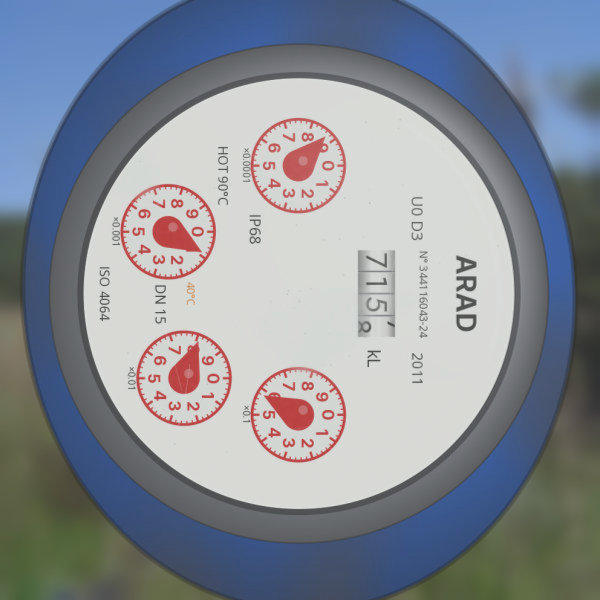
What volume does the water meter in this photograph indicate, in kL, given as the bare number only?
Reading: 7157.5808
